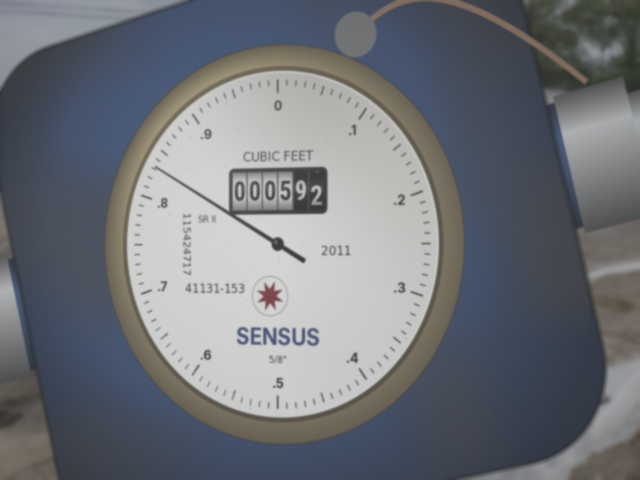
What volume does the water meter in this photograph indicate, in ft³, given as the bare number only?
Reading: 591.83
